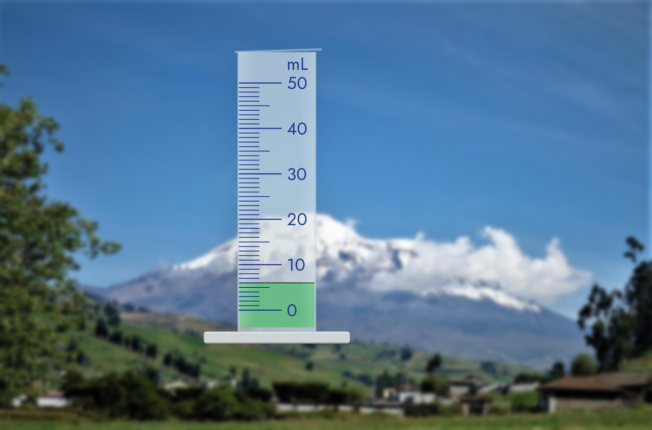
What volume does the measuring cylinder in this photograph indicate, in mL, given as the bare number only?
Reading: 6
